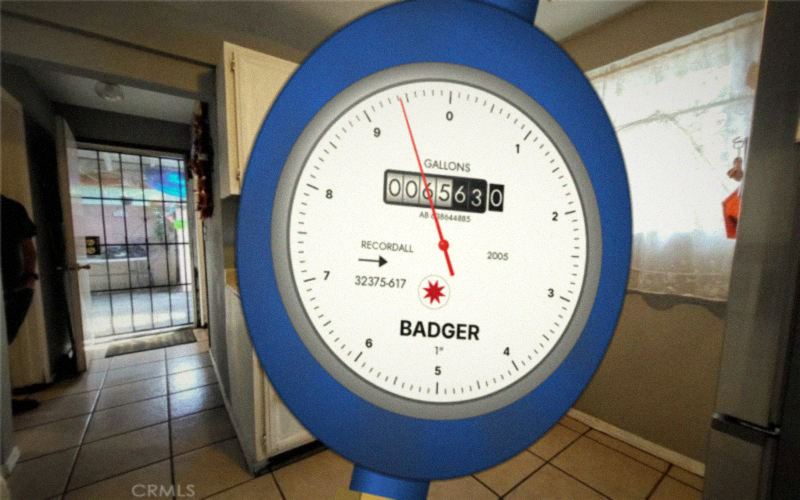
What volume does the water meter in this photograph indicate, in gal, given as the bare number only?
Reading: 65629.4
